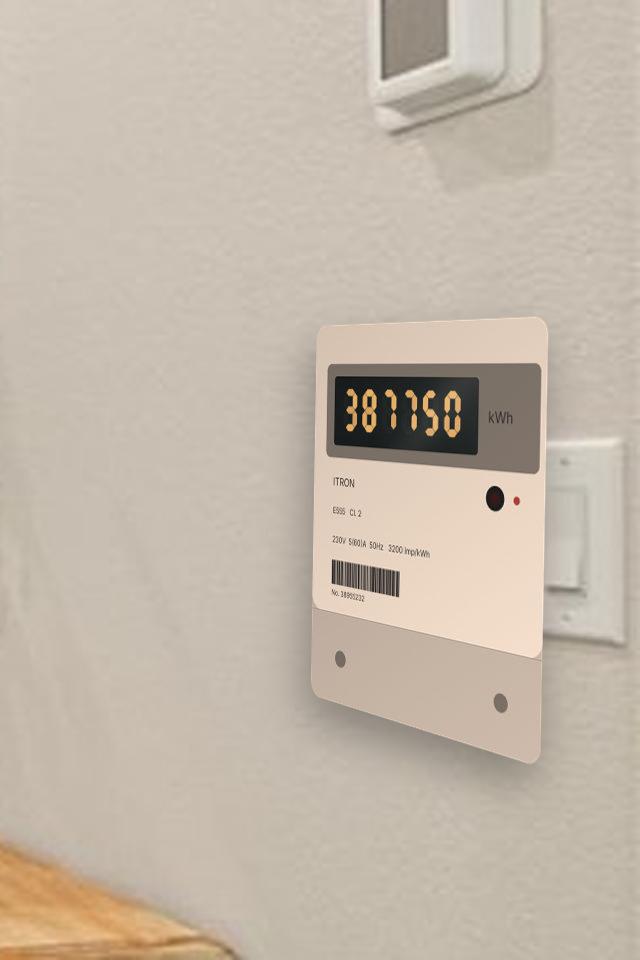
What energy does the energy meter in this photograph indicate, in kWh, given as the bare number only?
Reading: 387750
